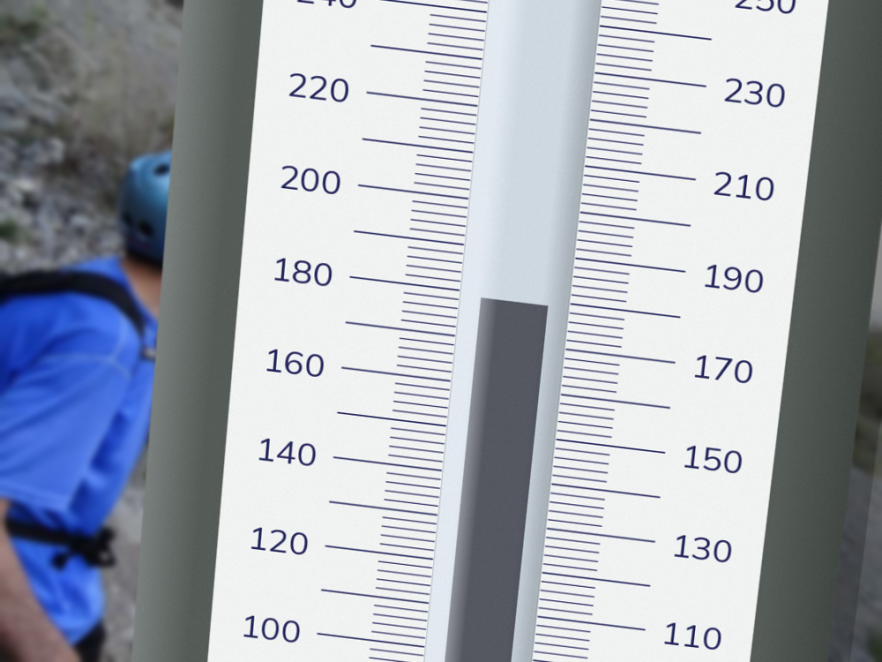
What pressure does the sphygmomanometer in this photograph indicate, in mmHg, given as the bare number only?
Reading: 179
